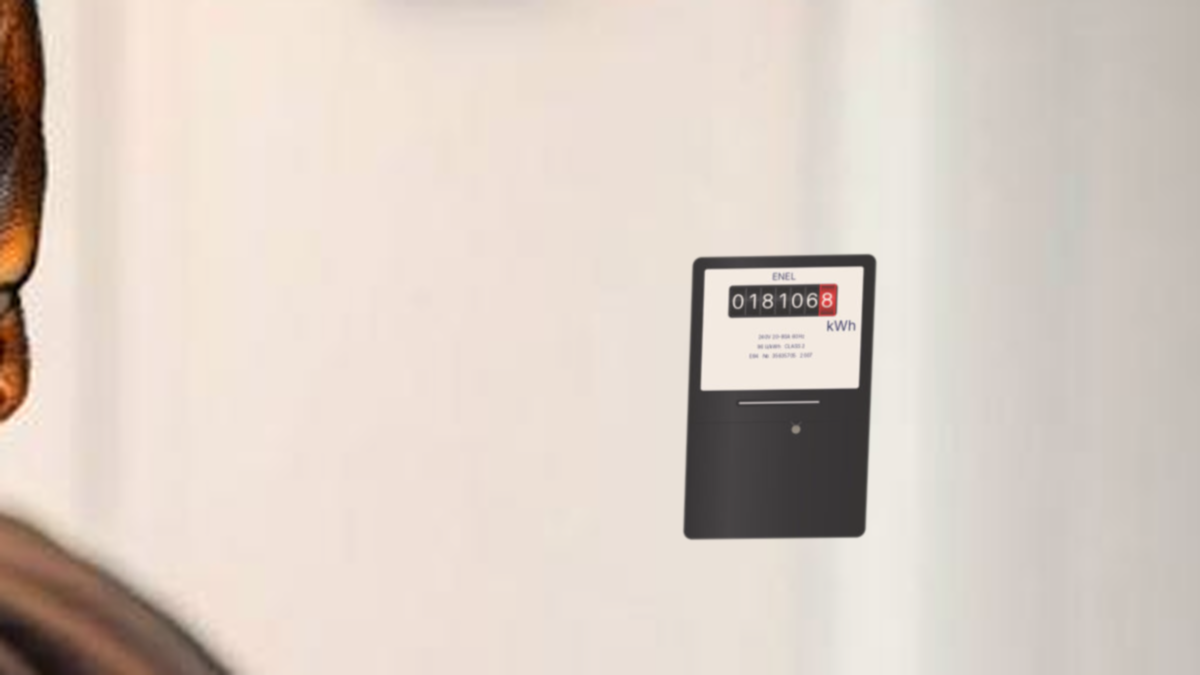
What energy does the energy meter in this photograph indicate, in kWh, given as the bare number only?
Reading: 18106.8
